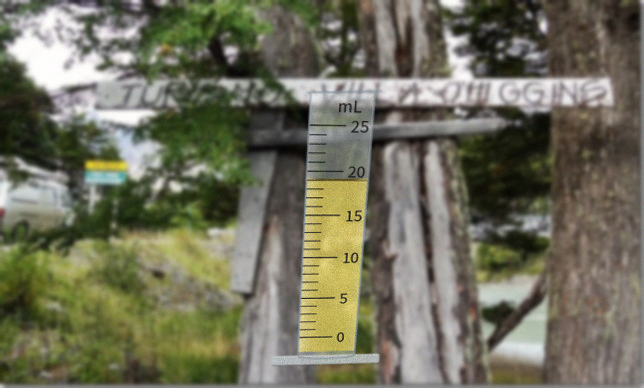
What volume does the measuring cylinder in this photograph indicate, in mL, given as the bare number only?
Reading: 19
